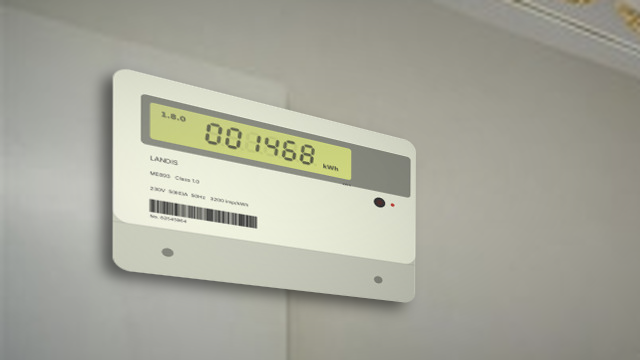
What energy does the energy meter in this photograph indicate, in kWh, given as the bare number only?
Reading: 1468
